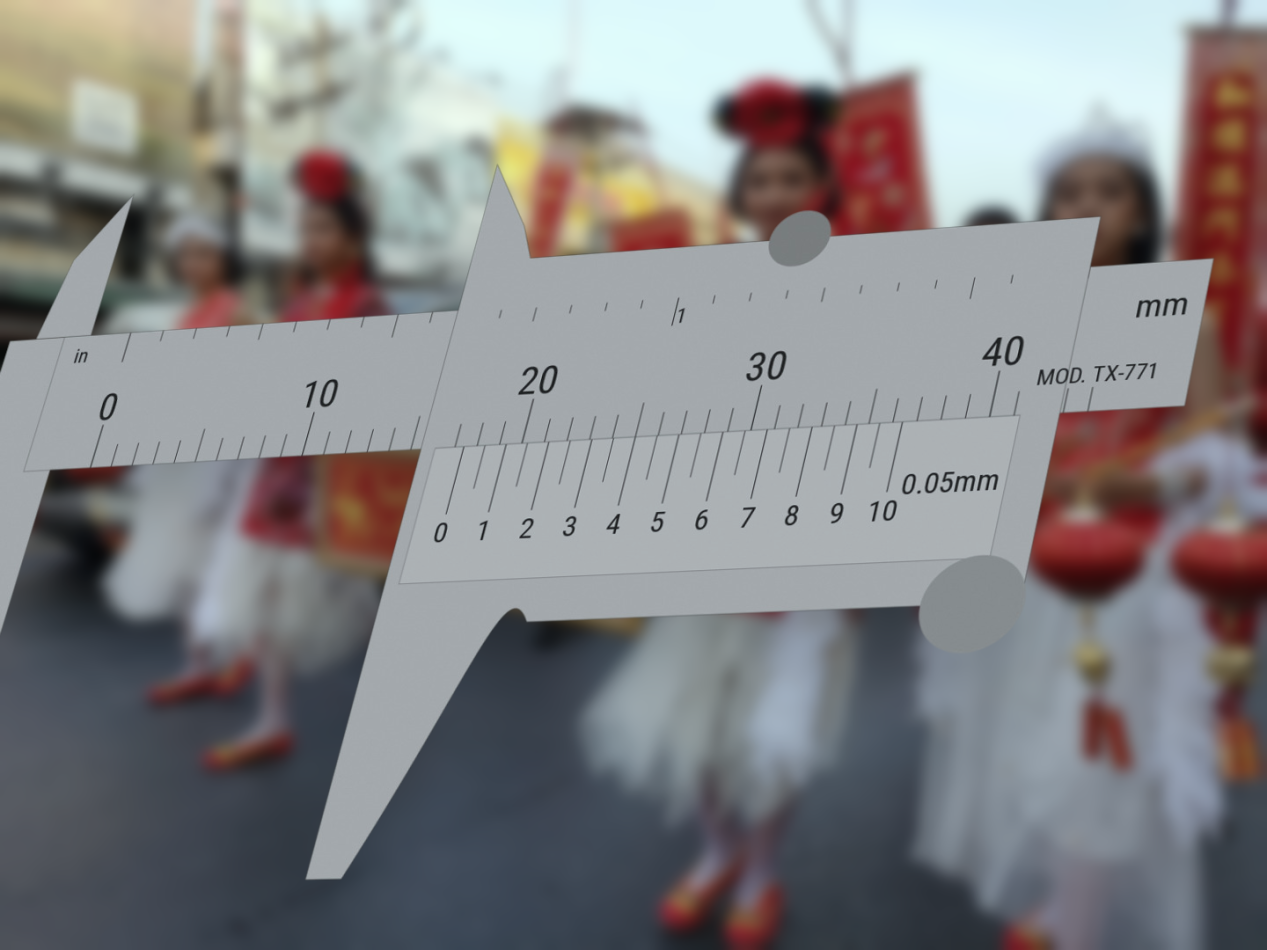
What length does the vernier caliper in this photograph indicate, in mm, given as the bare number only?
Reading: 17.40
